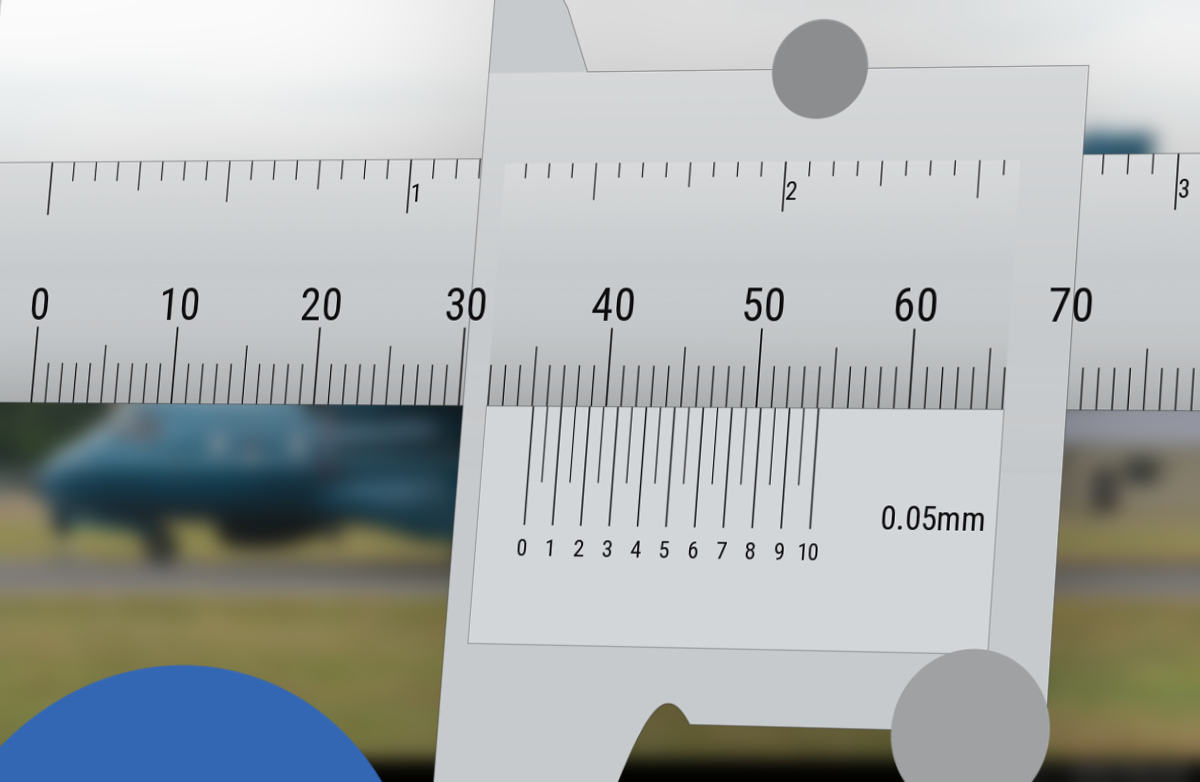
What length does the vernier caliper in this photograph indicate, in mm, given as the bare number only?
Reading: 35.1
